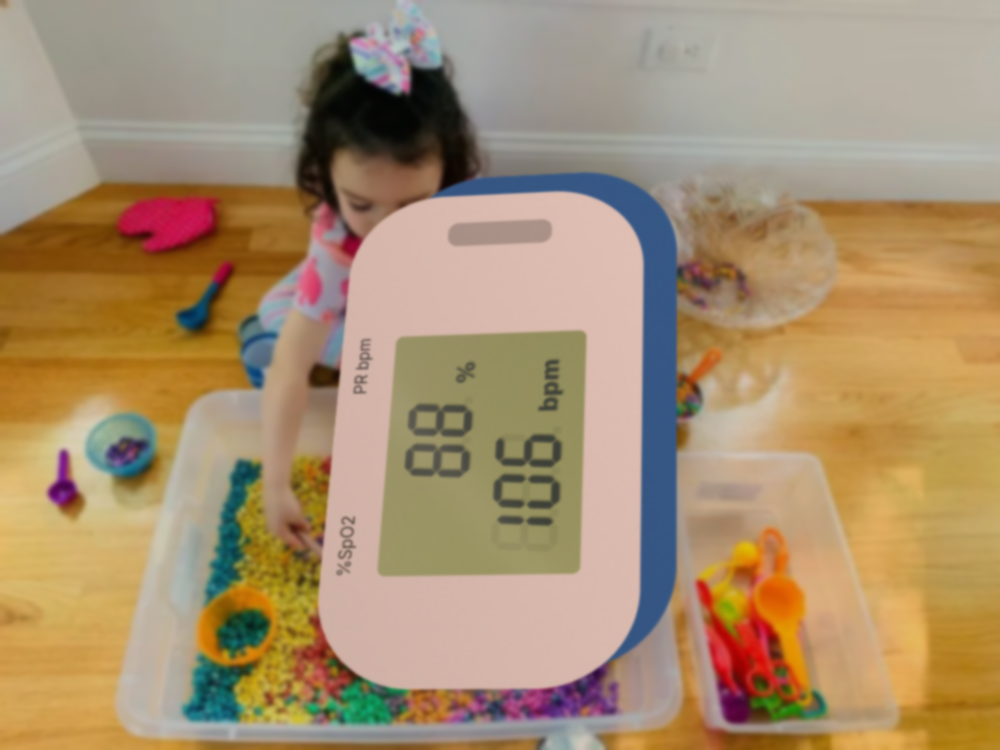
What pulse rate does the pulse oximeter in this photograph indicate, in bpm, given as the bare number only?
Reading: 106
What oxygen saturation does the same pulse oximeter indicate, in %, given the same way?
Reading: 88
